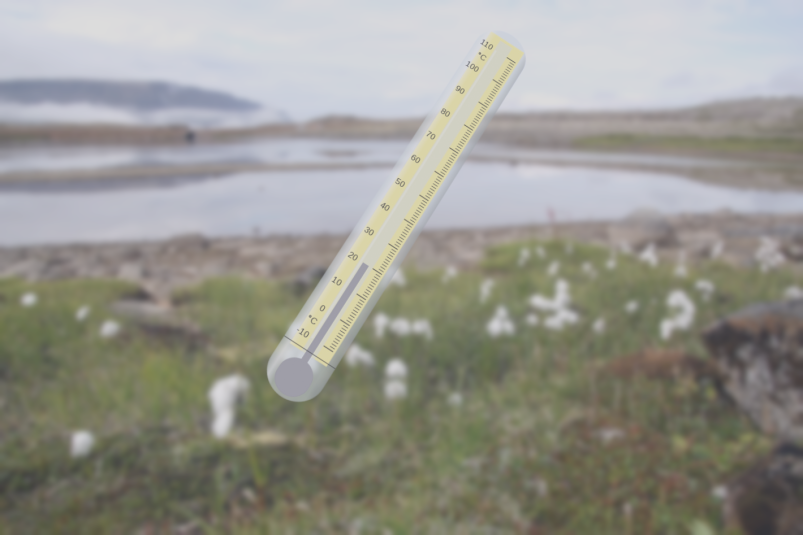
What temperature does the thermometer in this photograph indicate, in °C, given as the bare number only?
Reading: 20
